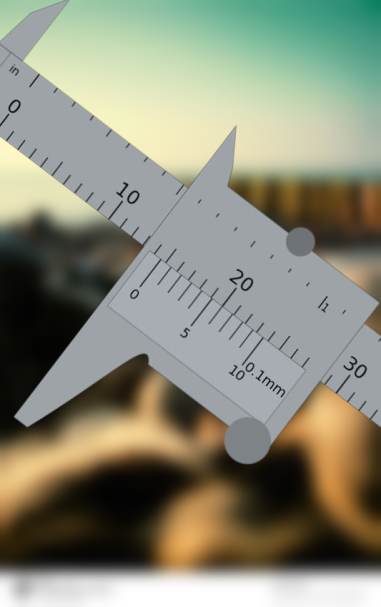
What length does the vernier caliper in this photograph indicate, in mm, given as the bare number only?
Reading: 14.6
